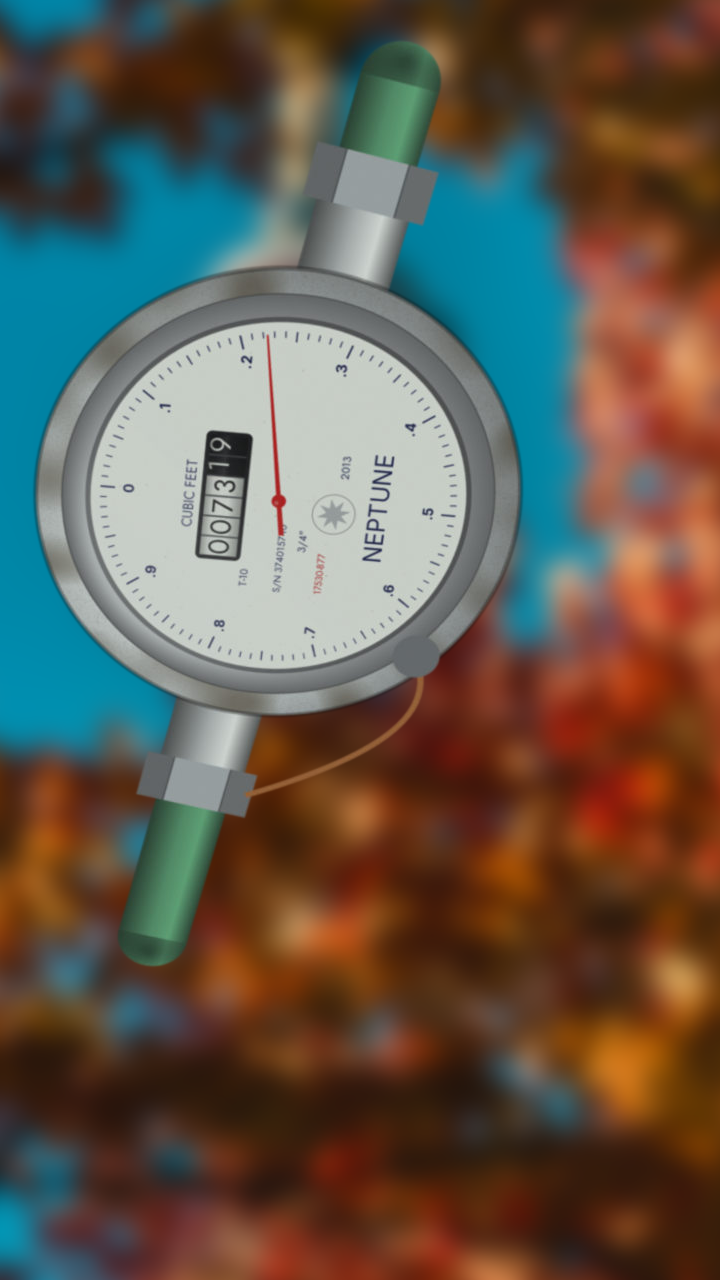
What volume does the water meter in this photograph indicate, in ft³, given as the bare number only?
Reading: 7319.22
